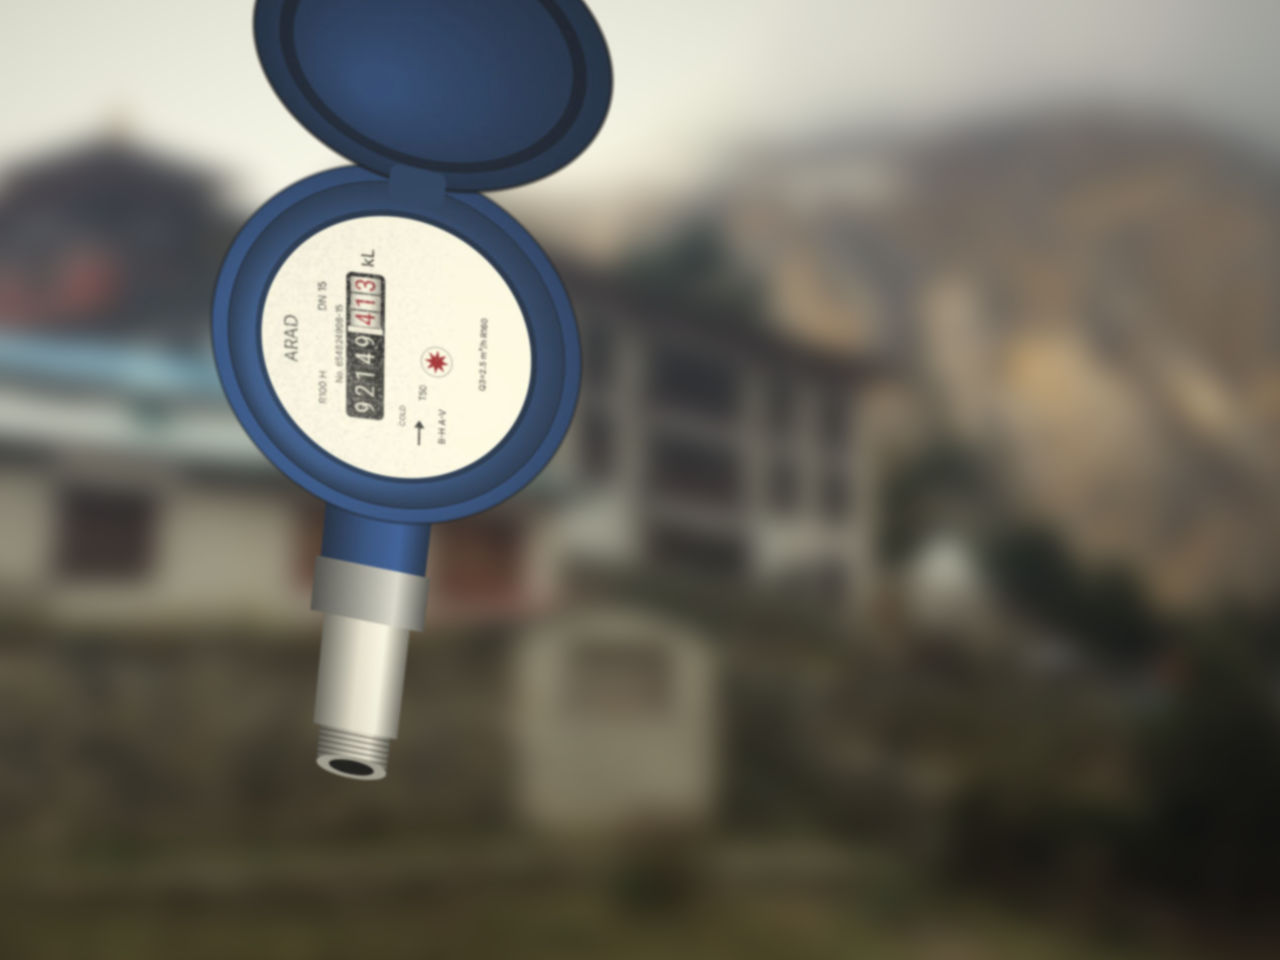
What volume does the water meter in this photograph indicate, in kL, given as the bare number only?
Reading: 92149.413
